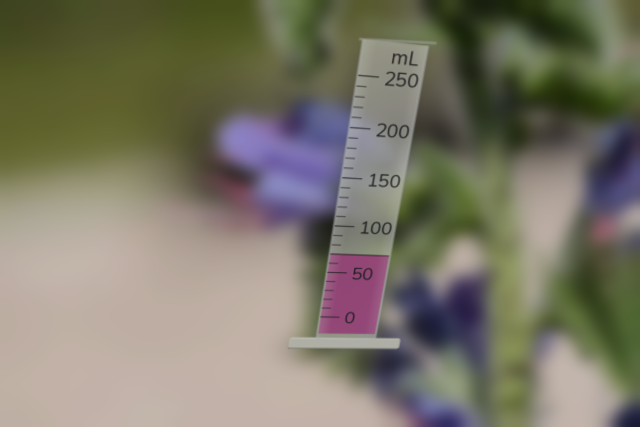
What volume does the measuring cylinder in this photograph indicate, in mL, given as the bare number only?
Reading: 70
